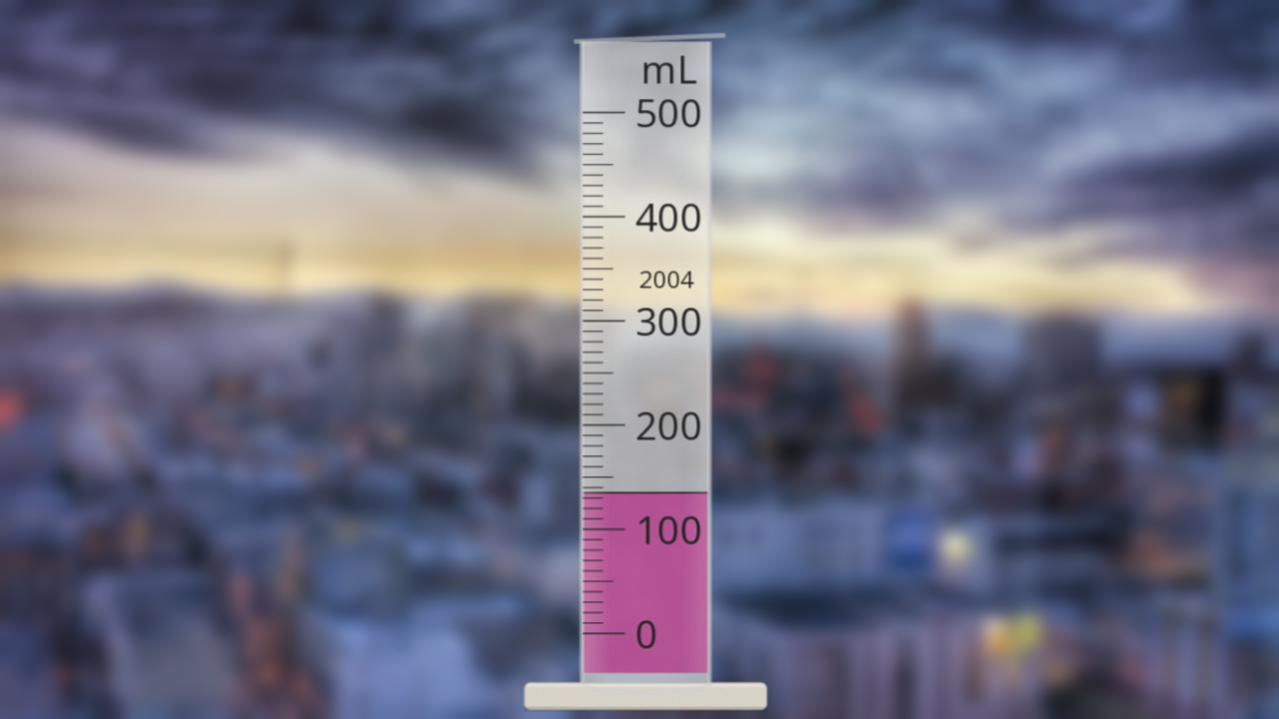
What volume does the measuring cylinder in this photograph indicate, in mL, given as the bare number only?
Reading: 135
